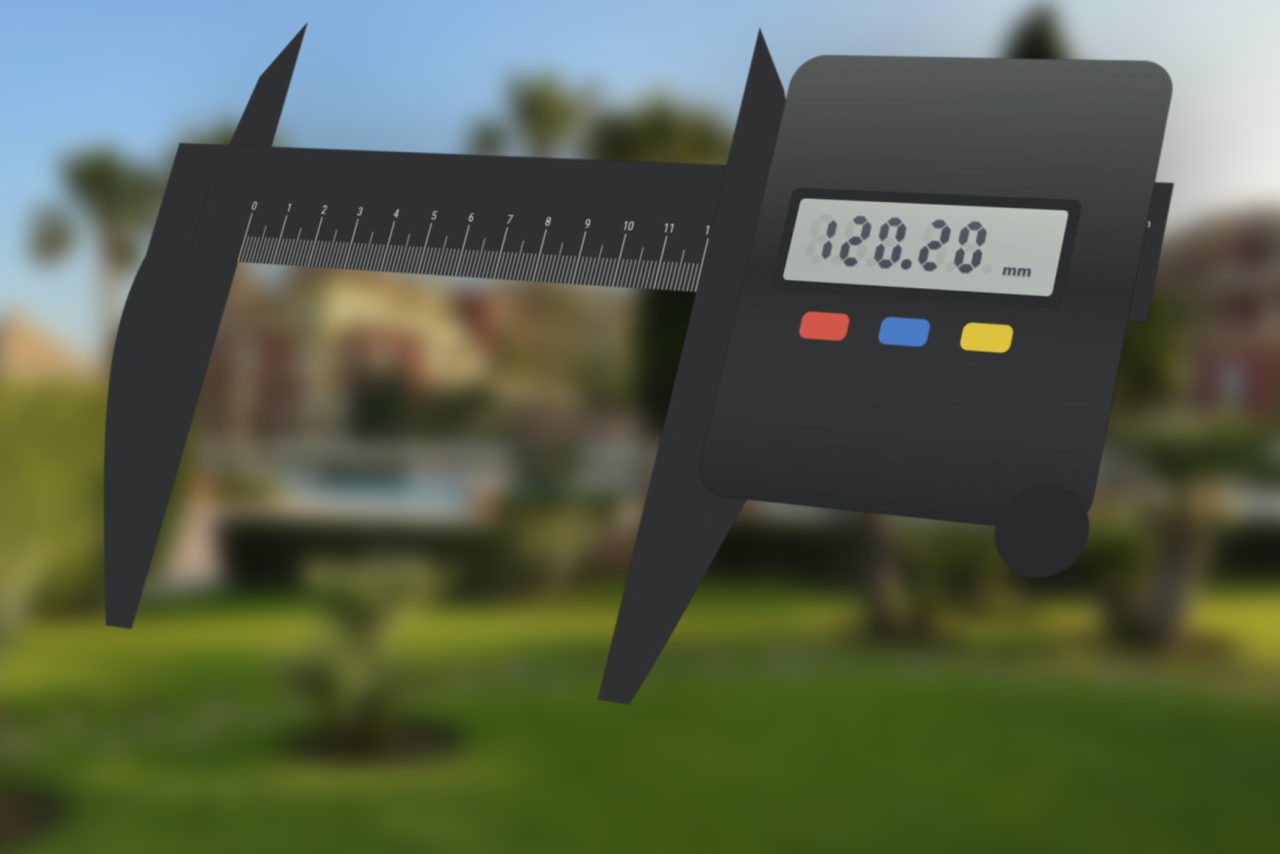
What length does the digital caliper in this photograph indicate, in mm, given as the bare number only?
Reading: 120.20
